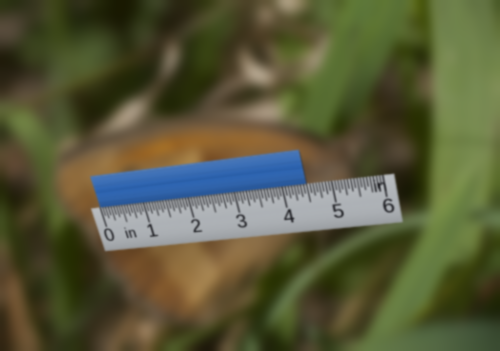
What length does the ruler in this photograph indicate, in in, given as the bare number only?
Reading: 4.5
